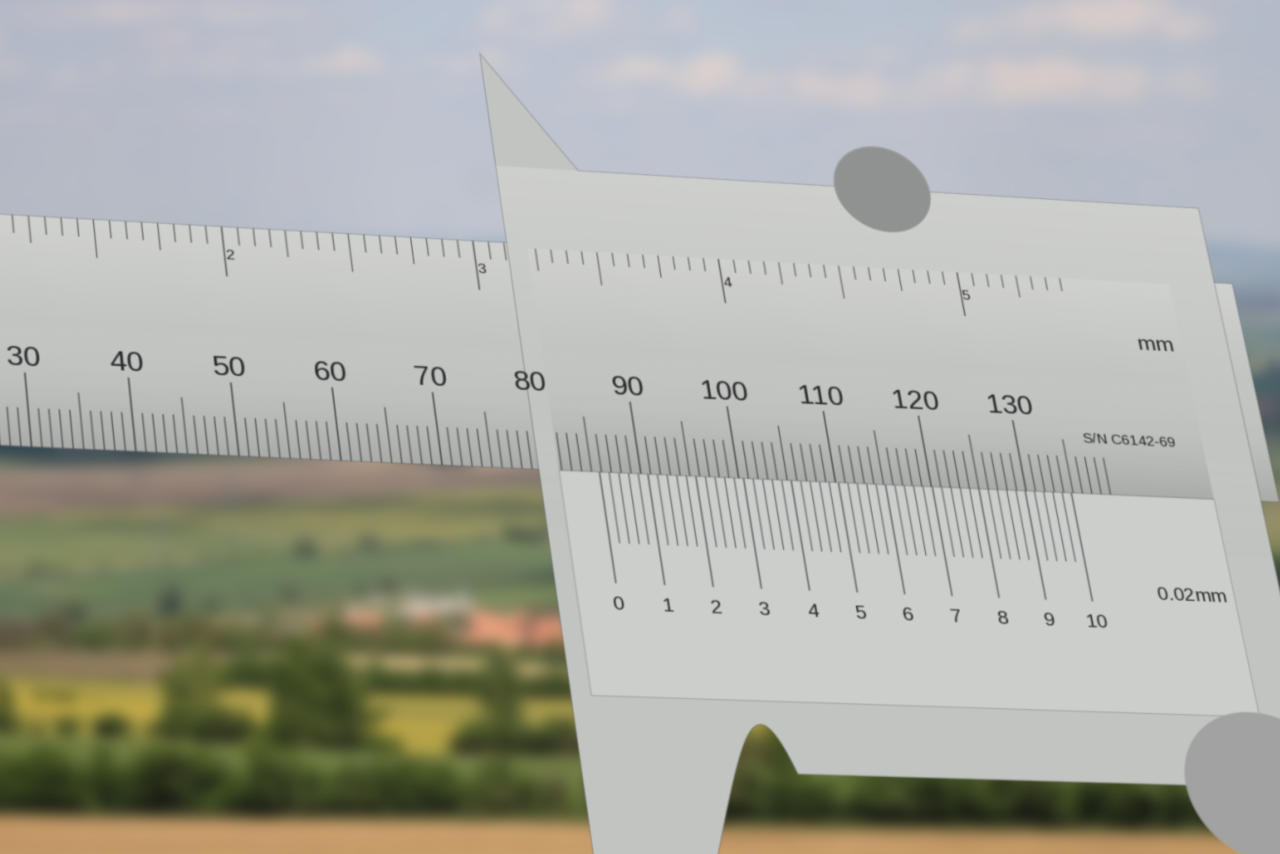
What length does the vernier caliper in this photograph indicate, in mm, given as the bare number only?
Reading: 85.8
